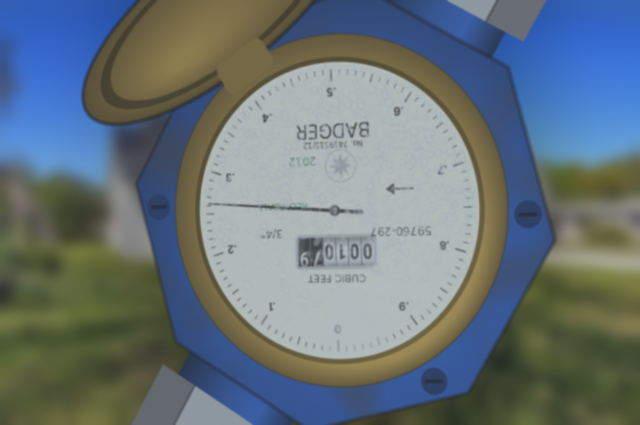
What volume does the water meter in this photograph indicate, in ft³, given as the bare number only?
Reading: 1079.26
